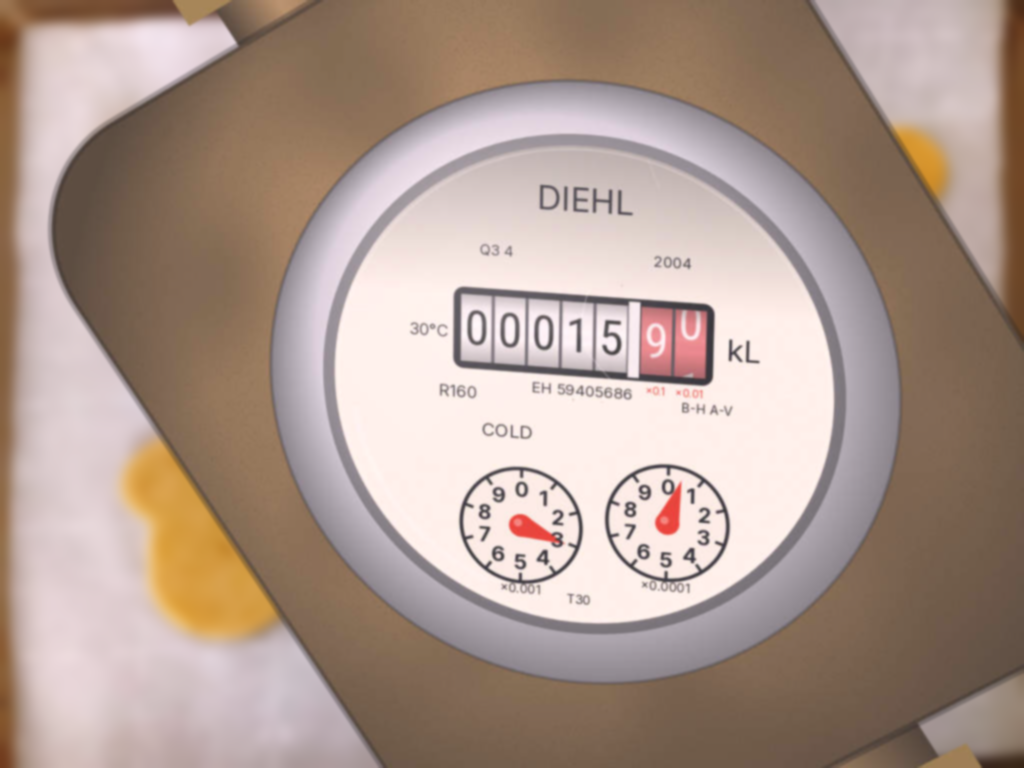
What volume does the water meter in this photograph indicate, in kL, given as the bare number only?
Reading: 15.9030
